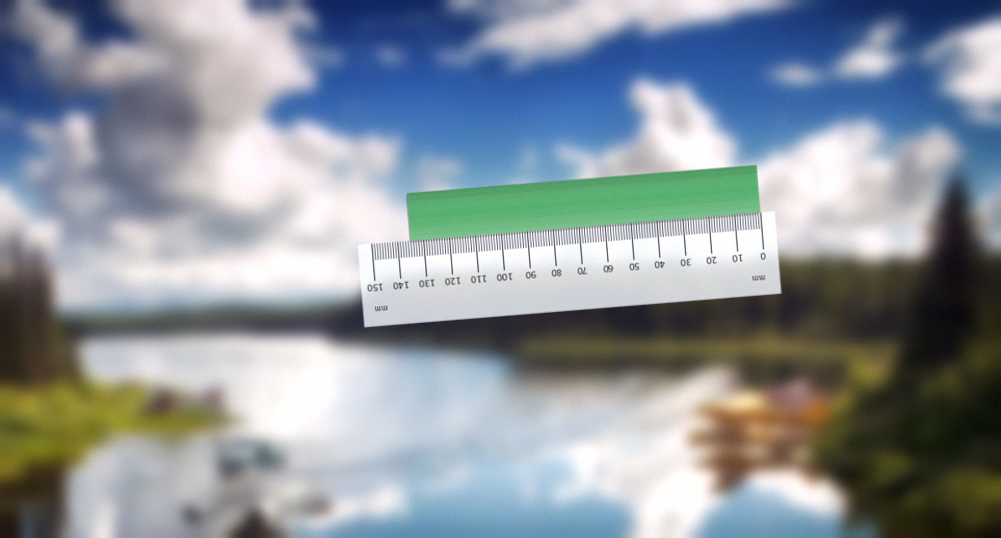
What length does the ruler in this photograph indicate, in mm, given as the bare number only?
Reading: 135
